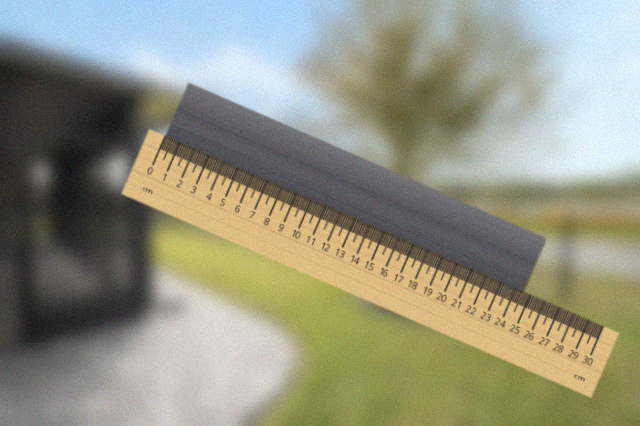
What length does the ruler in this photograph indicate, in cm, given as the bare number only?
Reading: 24.5
